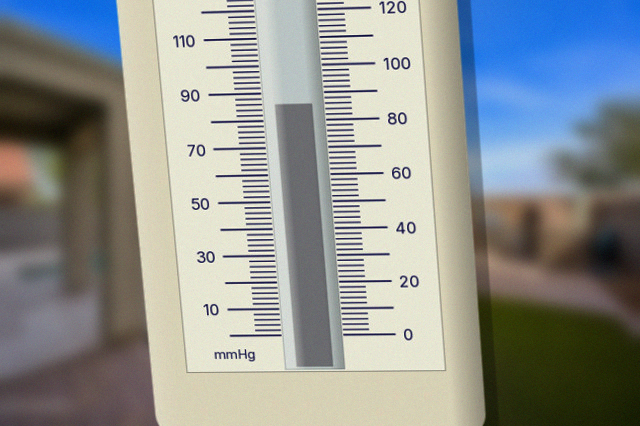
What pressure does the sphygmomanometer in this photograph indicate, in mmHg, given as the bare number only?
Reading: 86
